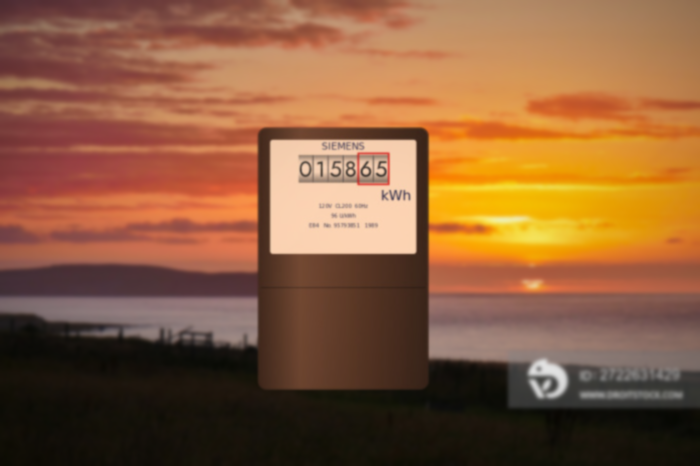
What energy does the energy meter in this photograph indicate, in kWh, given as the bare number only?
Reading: 158.65
